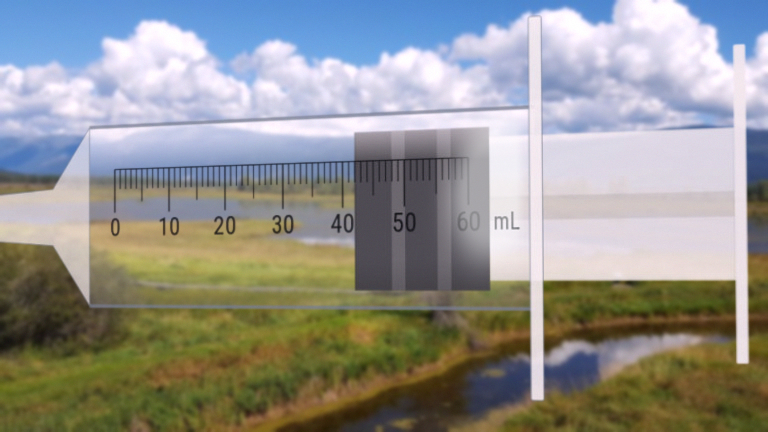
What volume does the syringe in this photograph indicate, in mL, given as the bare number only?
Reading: 42
